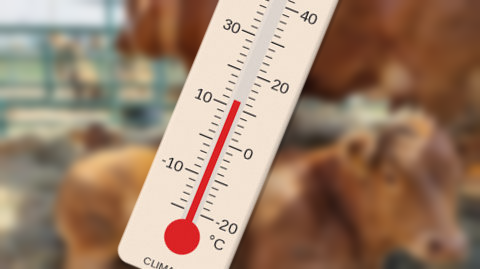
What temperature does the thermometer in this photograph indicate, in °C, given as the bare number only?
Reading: 12
